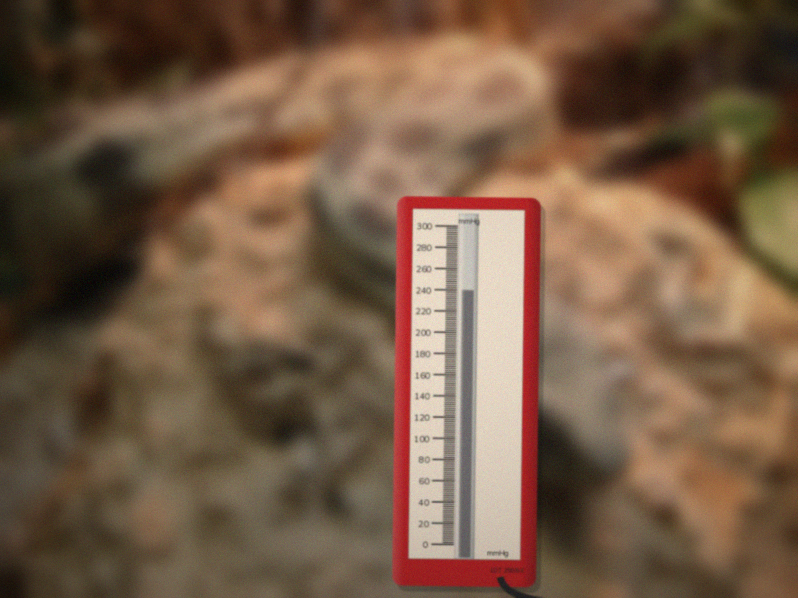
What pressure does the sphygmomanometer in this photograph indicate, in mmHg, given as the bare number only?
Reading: 240
